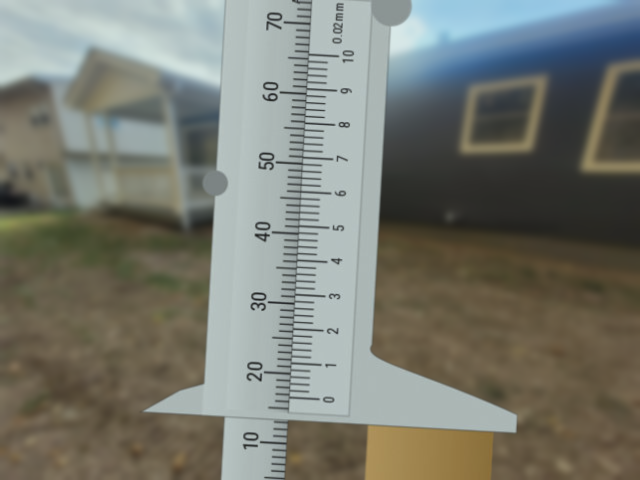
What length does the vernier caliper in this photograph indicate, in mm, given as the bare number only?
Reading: 16.6
